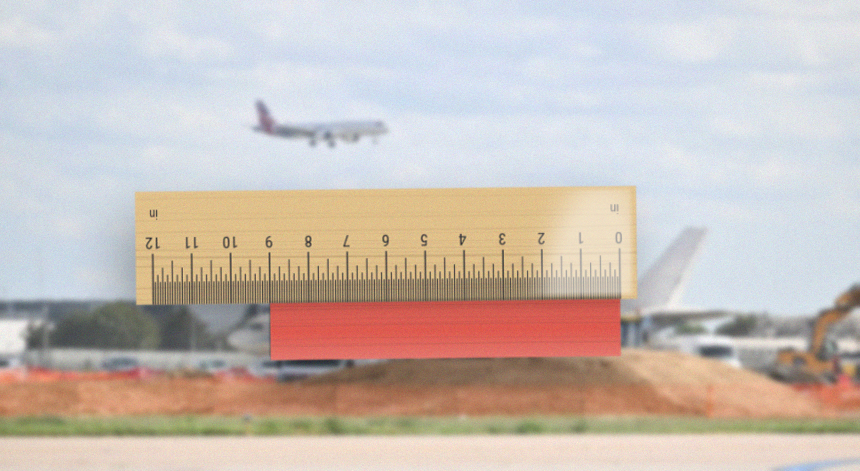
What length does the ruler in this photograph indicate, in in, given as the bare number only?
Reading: 9
